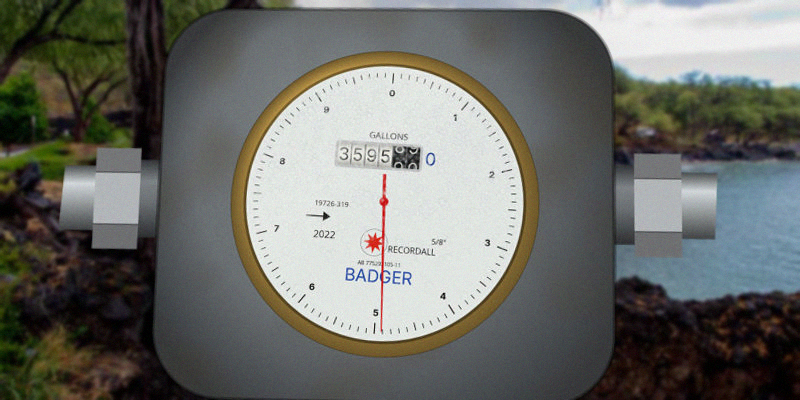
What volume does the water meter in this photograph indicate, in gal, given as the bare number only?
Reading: 3595894.9
